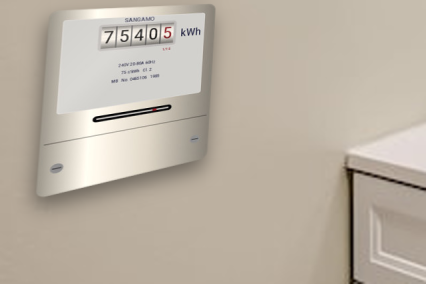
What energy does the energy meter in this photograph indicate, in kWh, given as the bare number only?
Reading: 7540.5
